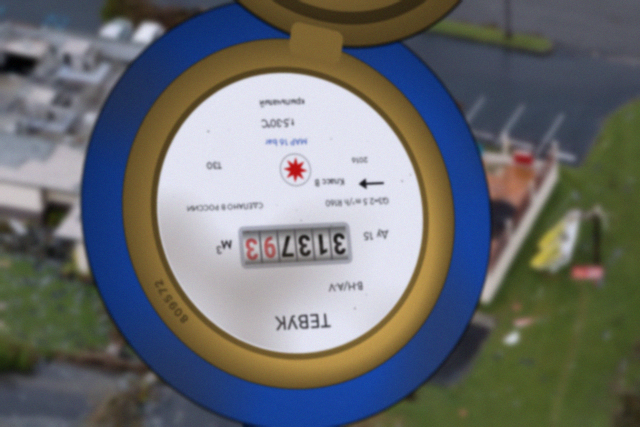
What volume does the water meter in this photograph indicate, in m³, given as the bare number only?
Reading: 3137.93
